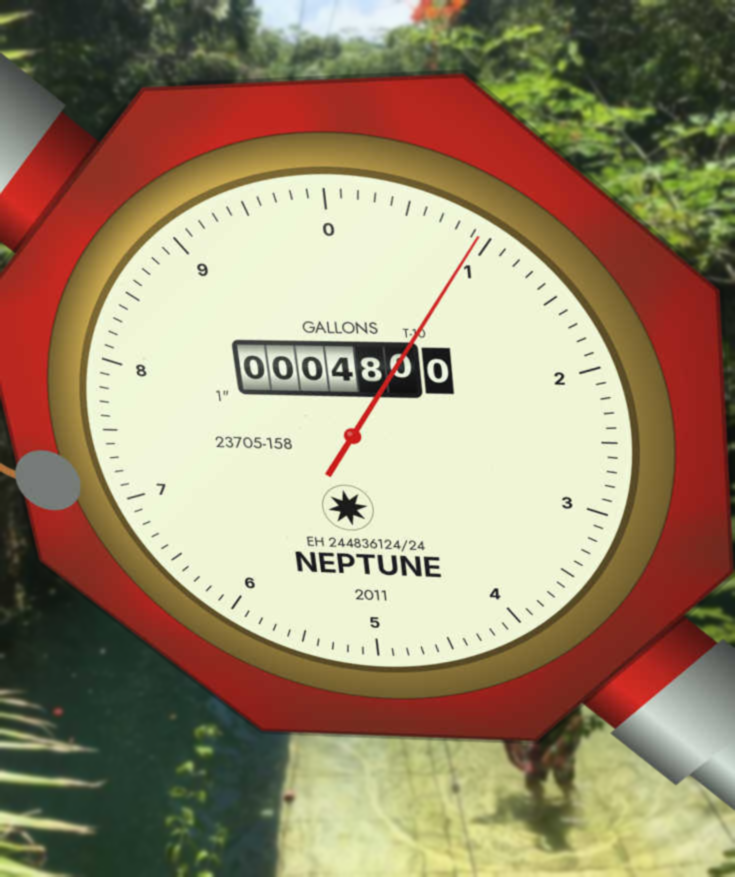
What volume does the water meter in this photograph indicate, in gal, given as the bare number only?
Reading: 4800.9
